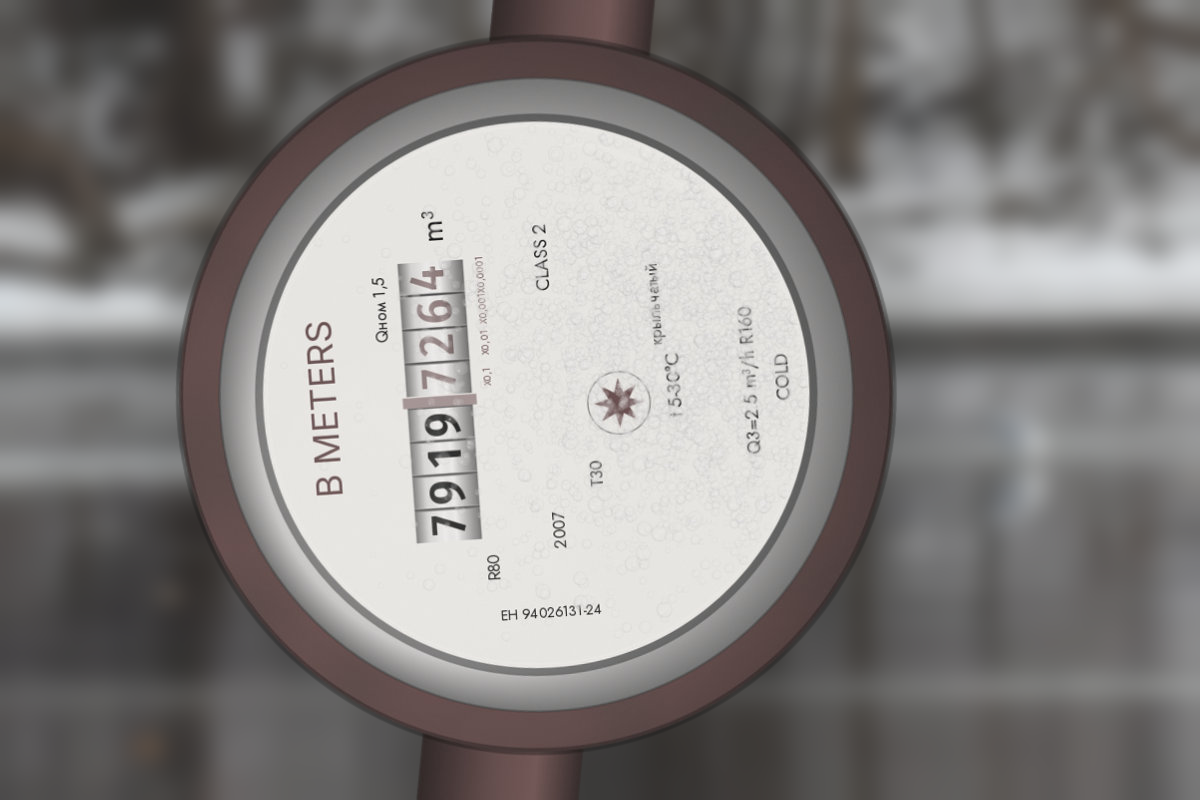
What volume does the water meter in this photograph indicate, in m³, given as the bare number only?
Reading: 7919.7264
